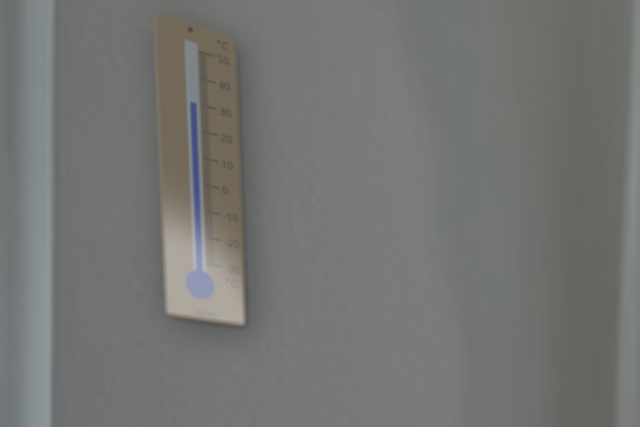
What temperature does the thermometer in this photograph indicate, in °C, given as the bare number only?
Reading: 30
